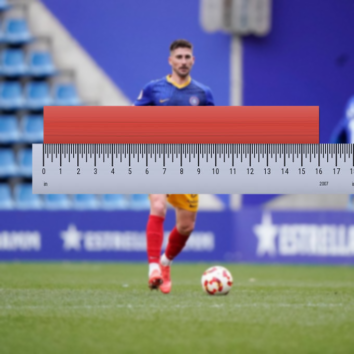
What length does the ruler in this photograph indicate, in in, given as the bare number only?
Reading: 16
